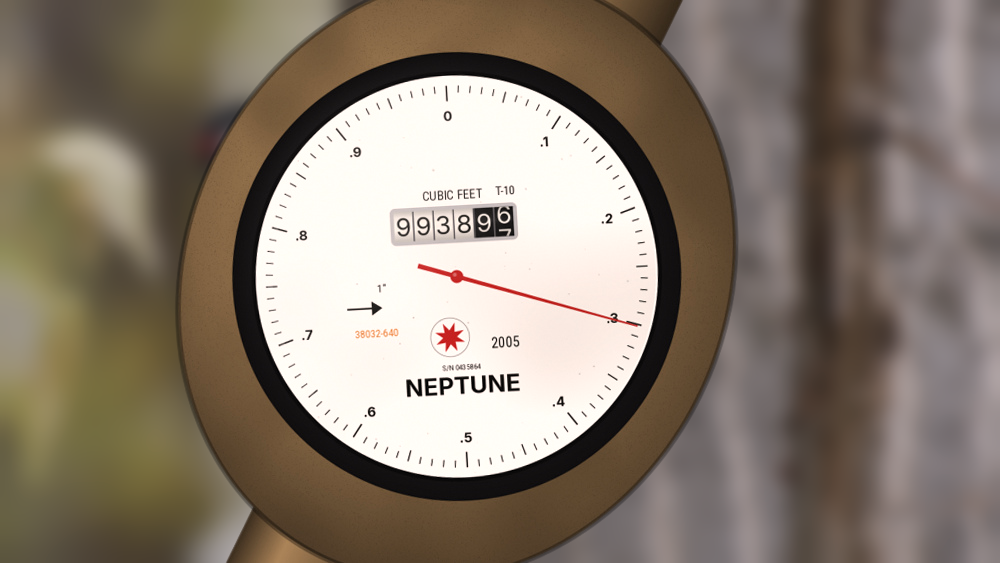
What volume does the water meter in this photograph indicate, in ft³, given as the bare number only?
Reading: 993896.30
